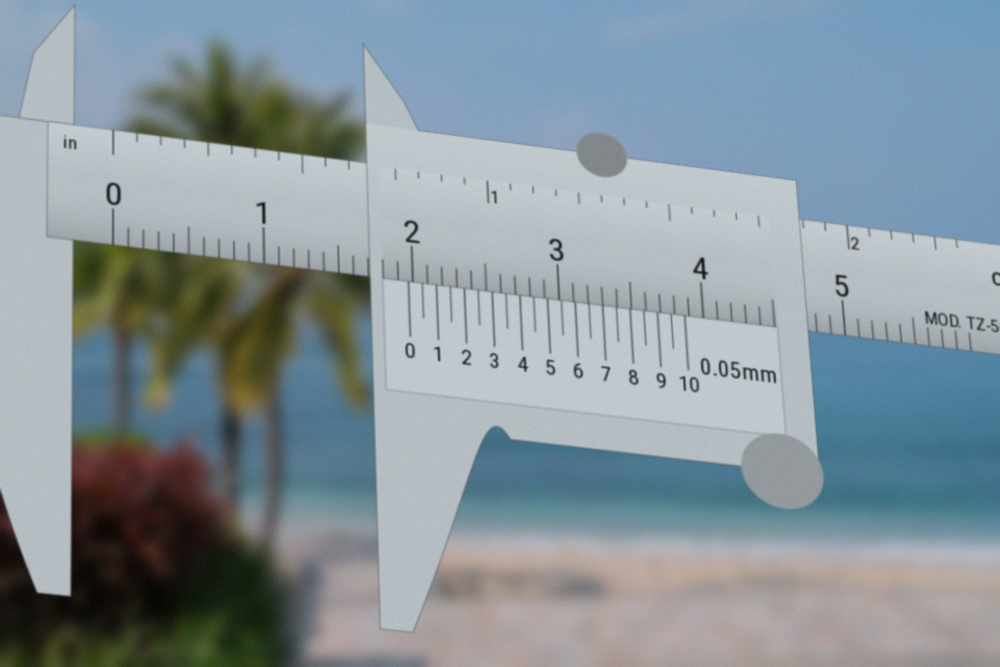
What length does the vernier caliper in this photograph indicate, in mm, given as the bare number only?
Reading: 19.7
